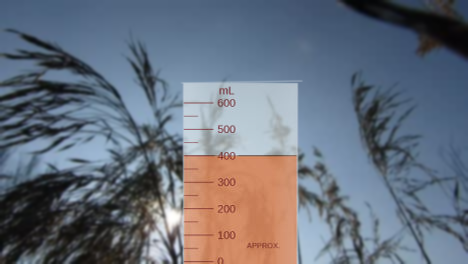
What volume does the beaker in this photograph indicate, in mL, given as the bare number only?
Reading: 400
